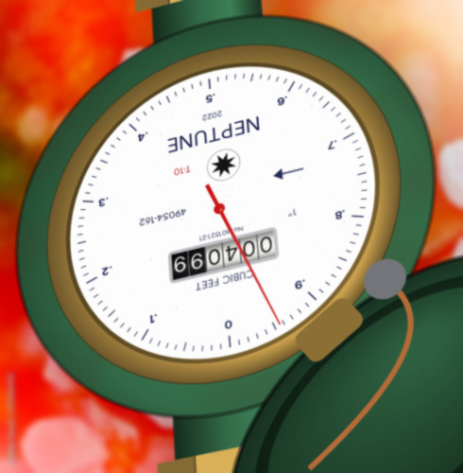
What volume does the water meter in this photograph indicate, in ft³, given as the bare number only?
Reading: 4098.94
